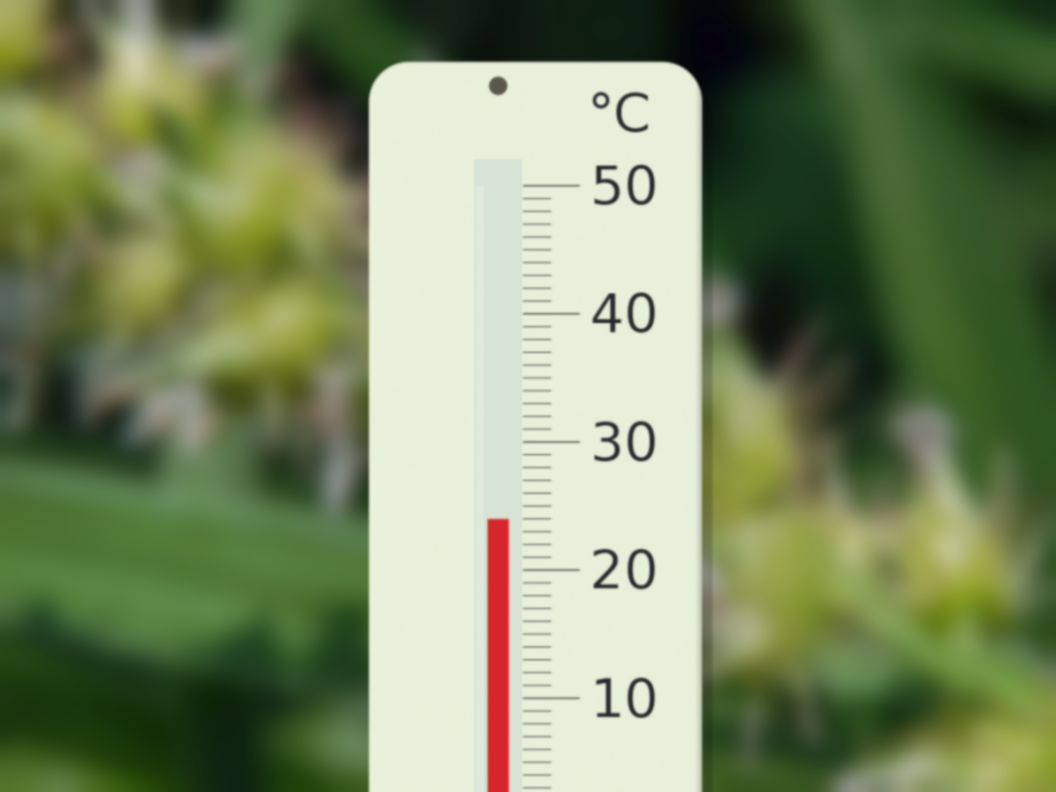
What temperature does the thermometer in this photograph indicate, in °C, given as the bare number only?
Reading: 24
